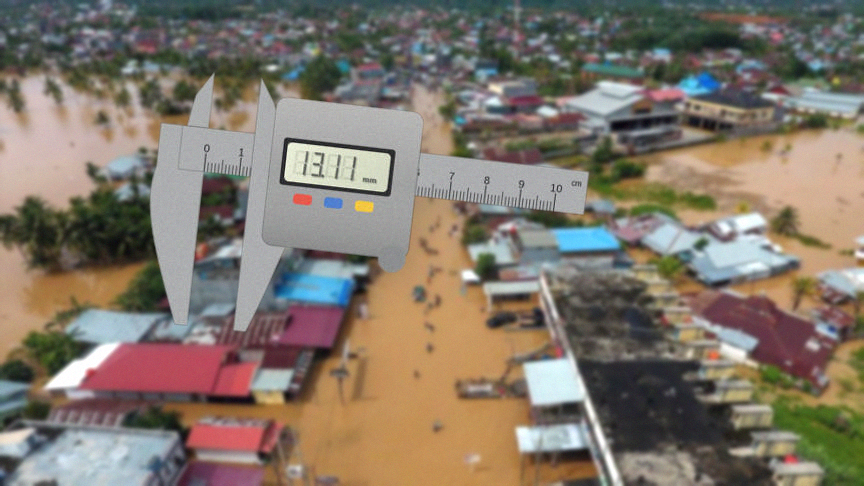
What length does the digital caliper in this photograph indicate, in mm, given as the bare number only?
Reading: 13.11
